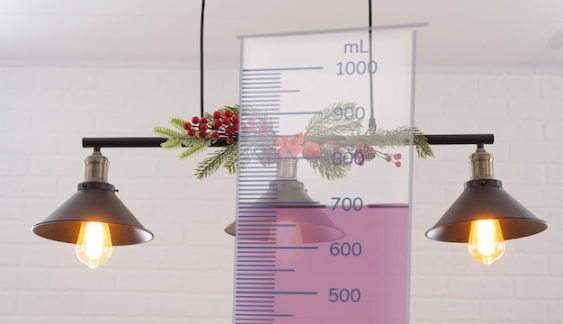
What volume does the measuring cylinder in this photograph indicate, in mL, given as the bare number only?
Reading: 690
